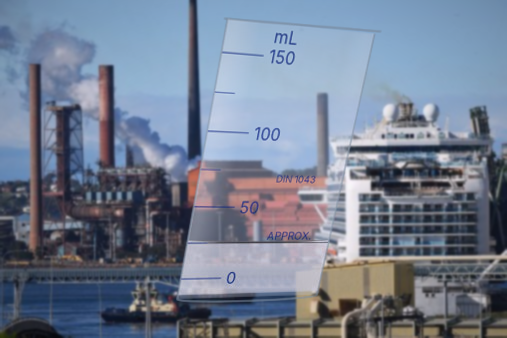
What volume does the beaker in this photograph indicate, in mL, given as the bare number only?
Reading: 25
